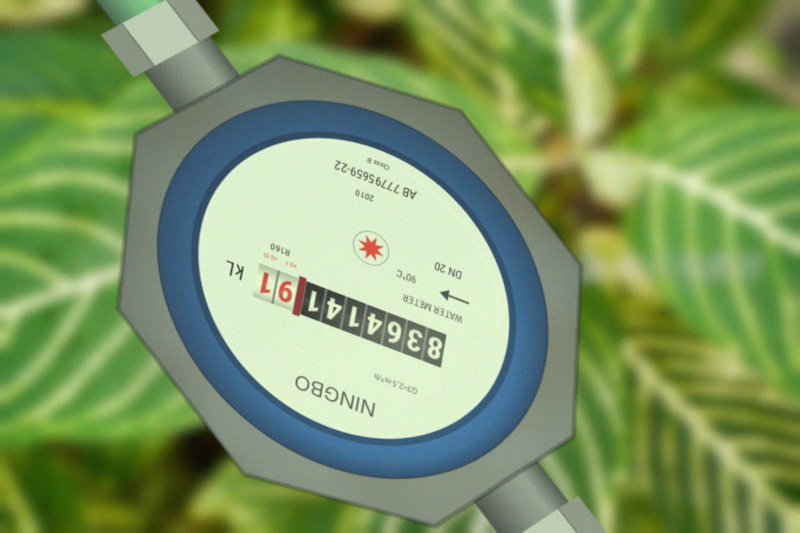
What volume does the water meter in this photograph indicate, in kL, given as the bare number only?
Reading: 8364141.91
